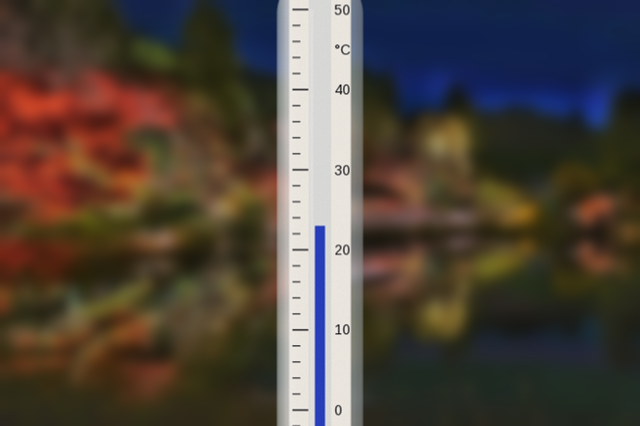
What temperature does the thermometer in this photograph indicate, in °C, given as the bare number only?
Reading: 23
